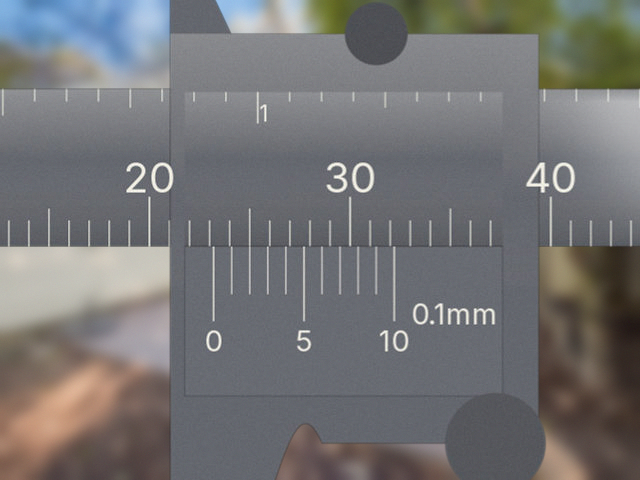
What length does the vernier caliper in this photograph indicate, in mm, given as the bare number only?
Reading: 23.2
